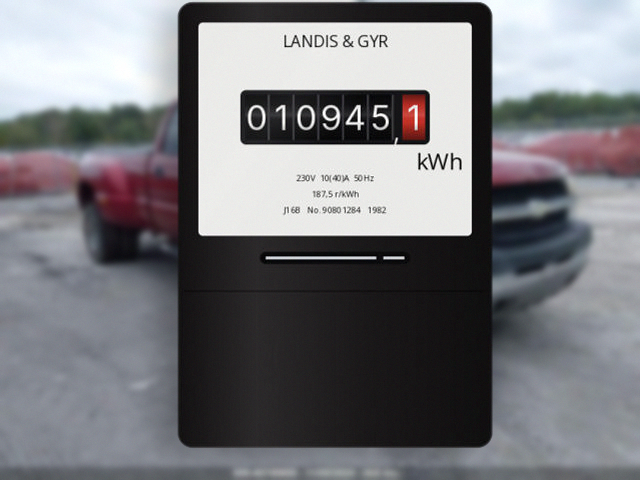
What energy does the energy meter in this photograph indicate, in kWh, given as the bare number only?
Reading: 10945.1
